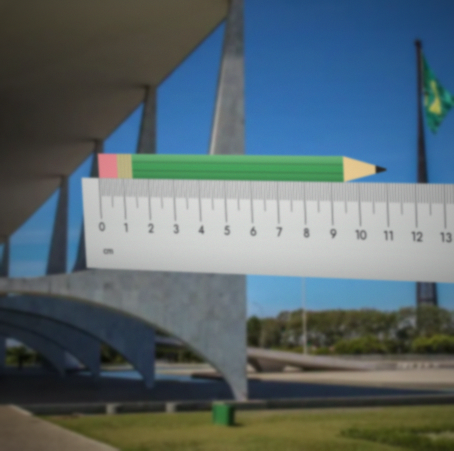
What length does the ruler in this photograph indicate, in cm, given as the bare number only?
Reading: 11
